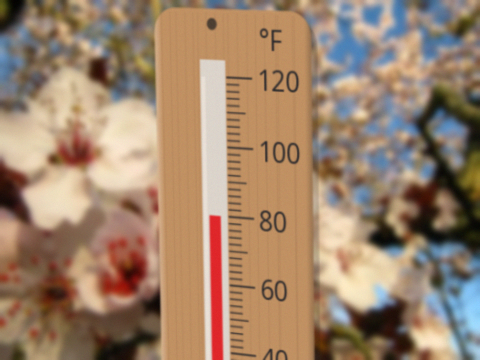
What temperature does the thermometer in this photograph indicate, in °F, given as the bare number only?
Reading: 80
